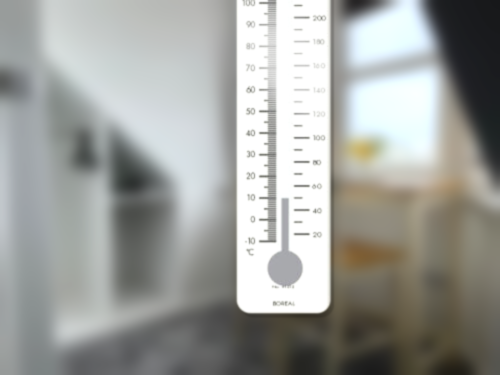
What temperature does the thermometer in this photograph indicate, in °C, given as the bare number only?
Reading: 10
